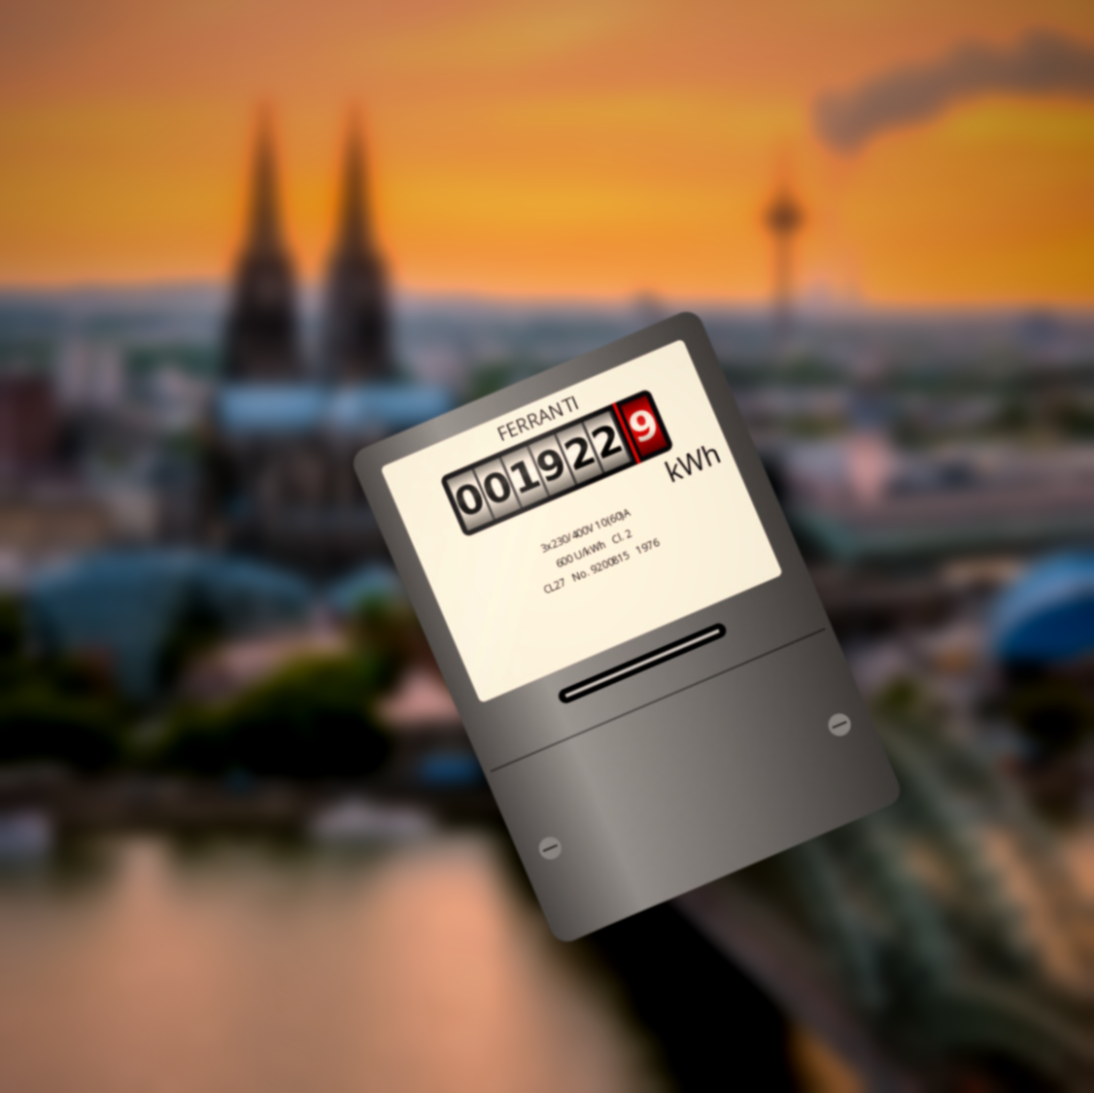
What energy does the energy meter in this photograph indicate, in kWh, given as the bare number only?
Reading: 1922.9
